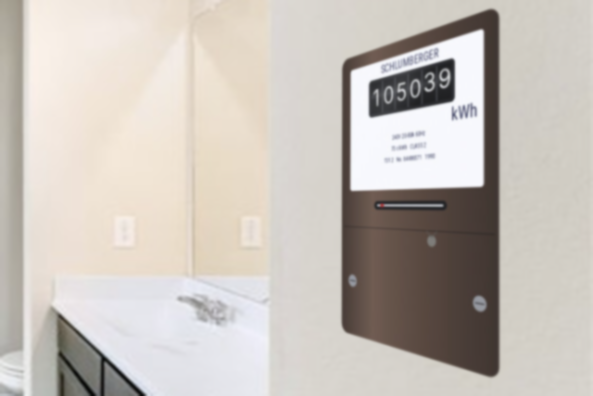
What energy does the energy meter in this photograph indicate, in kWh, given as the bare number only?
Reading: 105039
